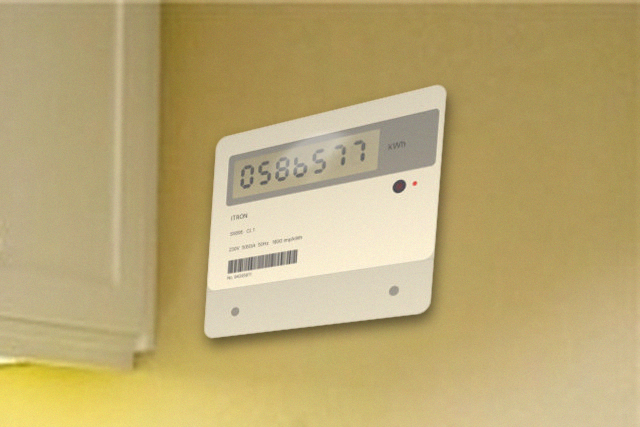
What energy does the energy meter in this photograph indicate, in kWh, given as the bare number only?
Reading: 586577
